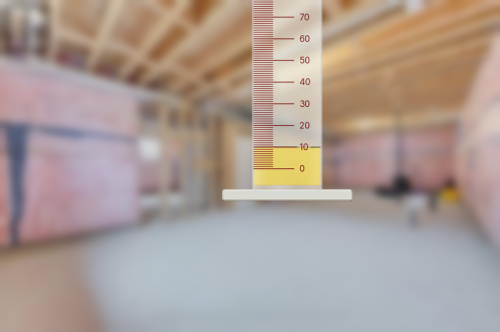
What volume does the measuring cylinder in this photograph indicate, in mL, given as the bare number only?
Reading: 10
